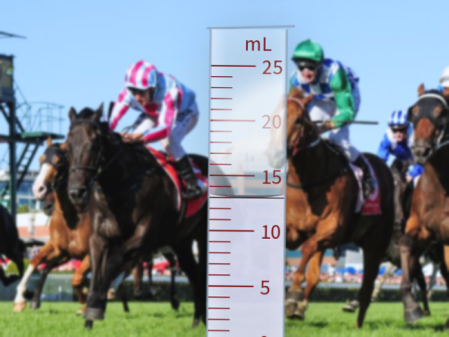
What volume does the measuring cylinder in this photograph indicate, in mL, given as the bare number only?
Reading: 13
